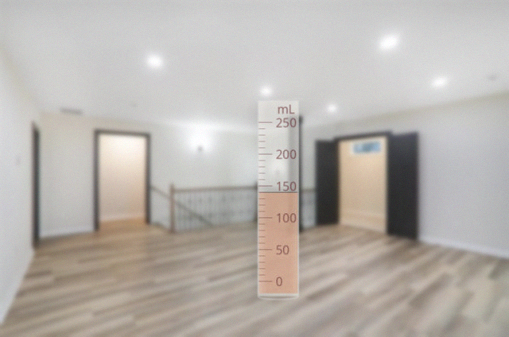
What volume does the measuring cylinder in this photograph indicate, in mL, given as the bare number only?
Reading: 140
